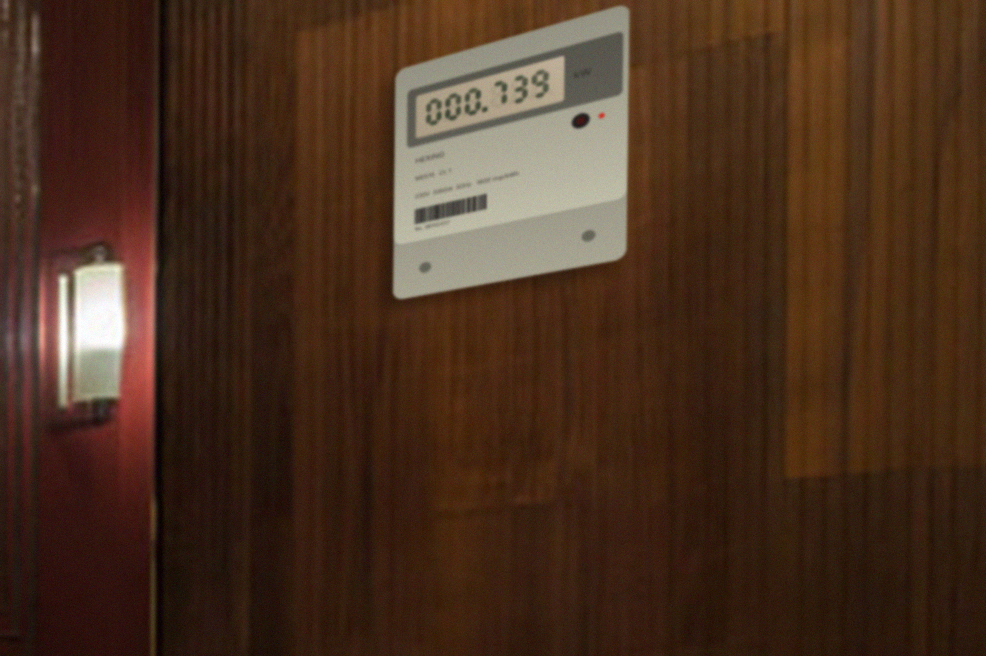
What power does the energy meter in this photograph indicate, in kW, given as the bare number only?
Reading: 0.739
